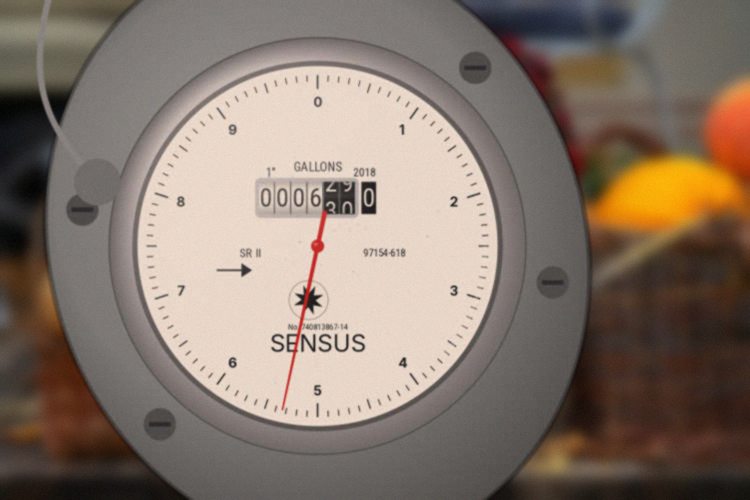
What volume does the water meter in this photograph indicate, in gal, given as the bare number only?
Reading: 6295.3
